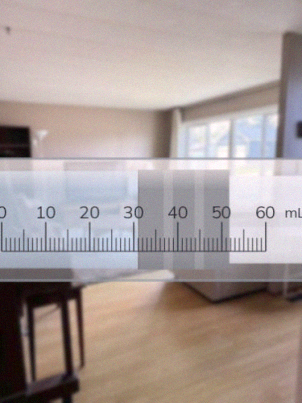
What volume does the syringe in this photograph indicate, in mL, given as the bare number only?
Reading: 31
